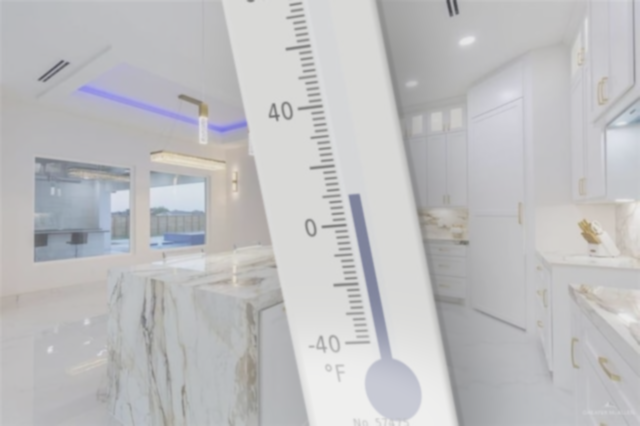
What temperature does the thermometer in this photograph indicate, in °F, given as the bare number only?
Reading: 10
